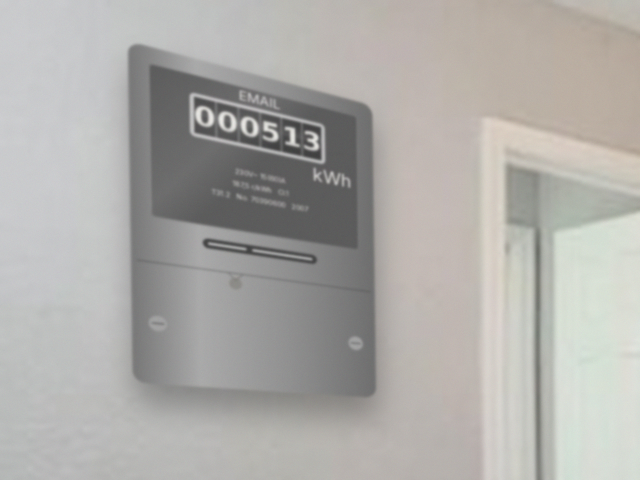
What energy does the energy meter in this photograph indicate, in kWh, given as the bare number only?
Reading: 513
